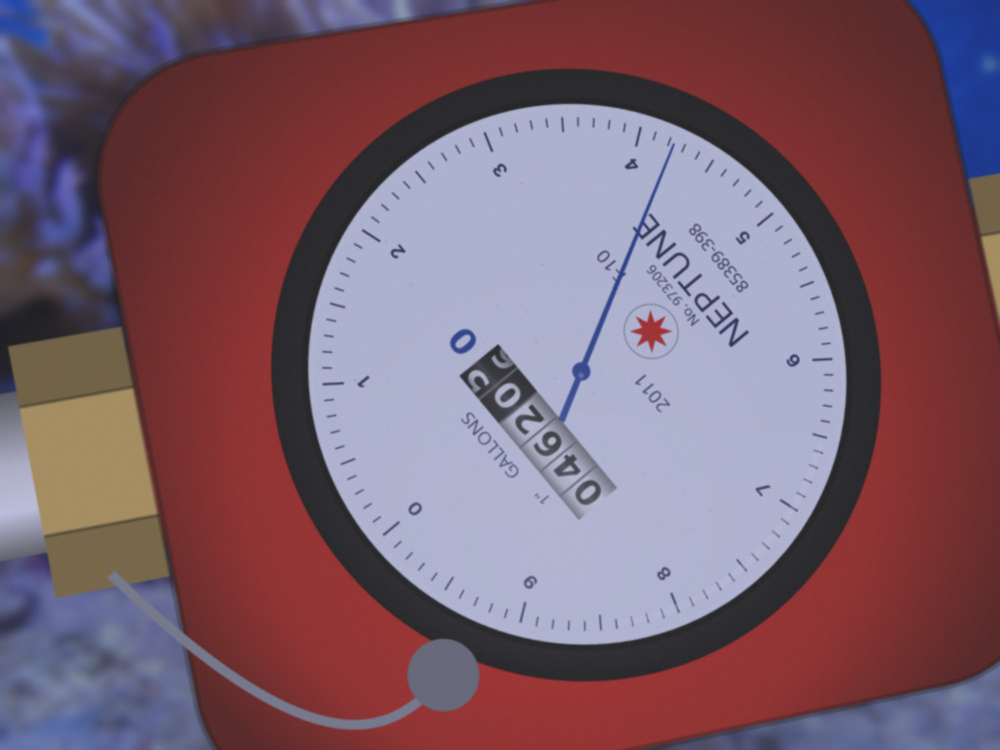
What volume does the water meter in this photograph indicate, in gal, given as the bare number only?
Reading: 462054.2
